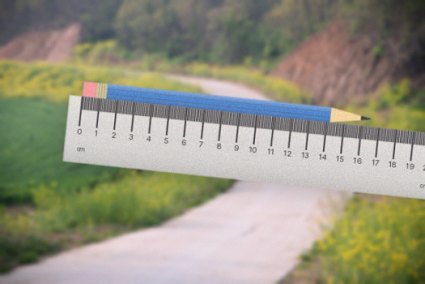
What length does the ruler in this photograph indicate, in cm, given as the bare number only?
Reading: 16.5
